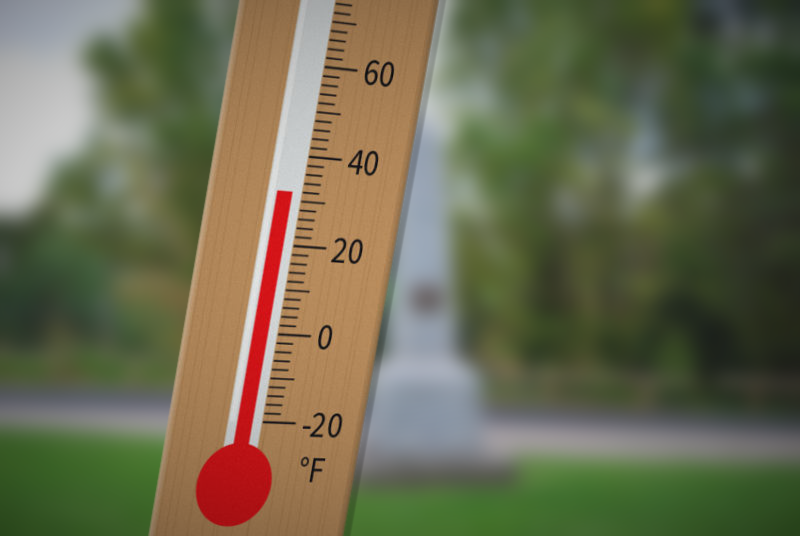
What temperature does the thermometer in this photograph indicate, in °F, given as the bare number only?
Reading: 32
